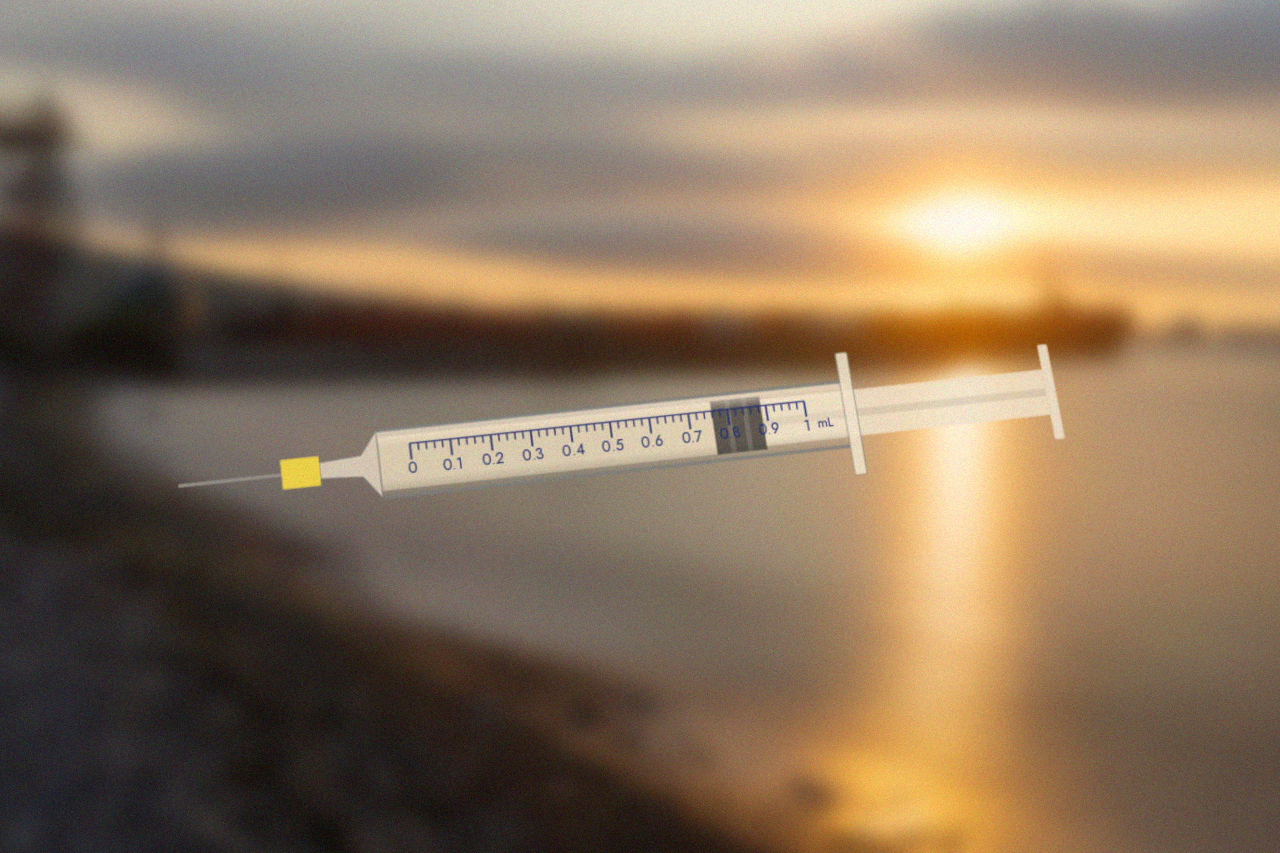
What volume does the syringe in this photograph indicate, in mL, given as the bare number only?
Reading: 0.76
